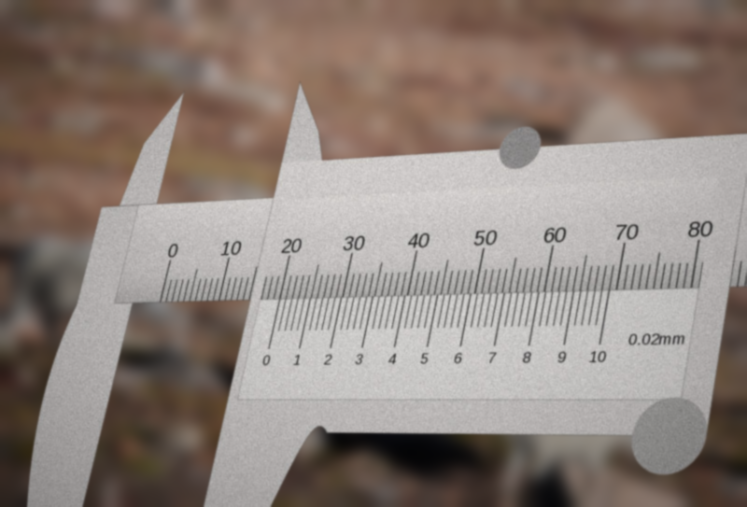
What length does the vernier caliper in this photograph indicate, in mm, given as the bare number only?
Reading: 20.0
